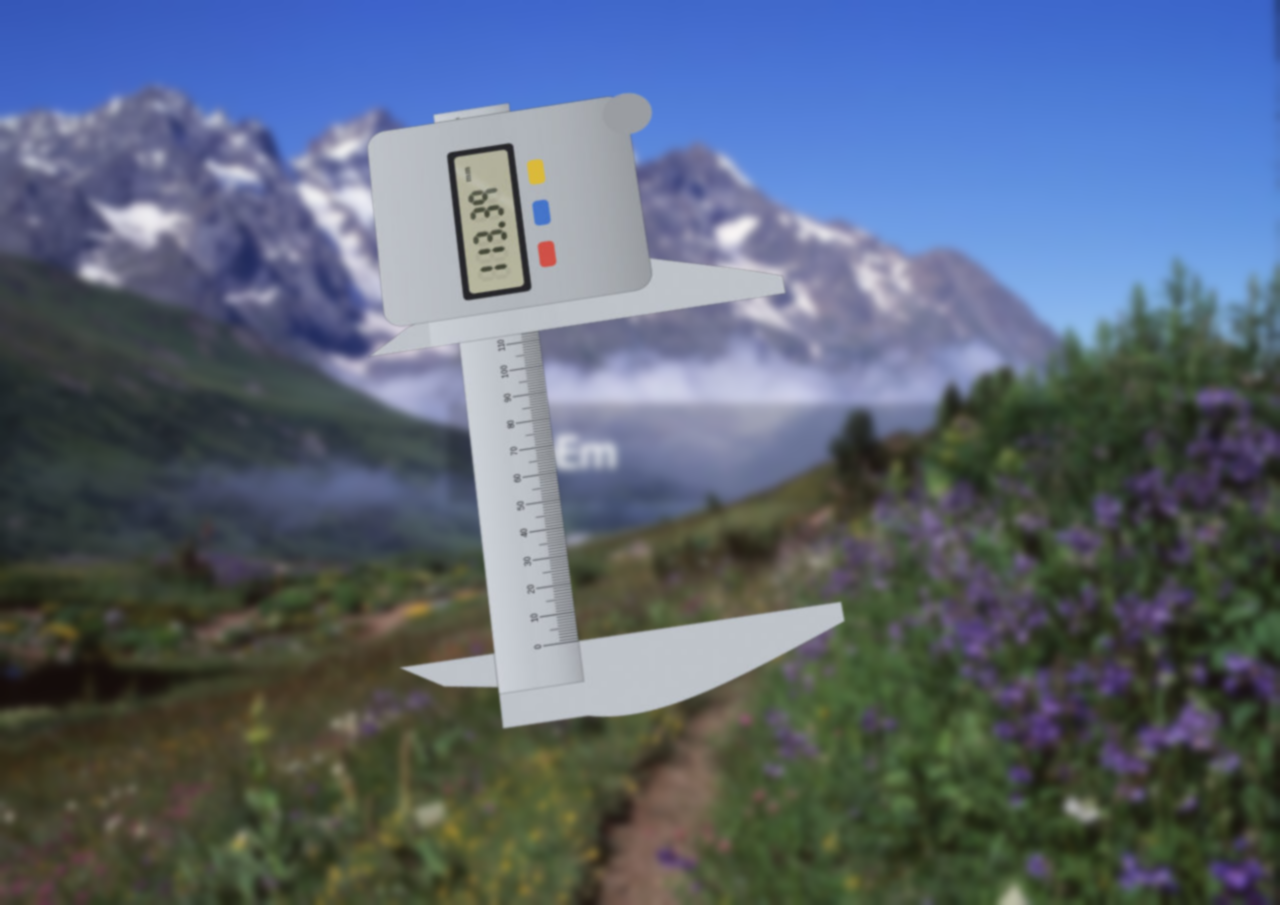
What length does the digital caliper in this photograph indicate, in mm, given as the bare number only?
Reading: 113.39
